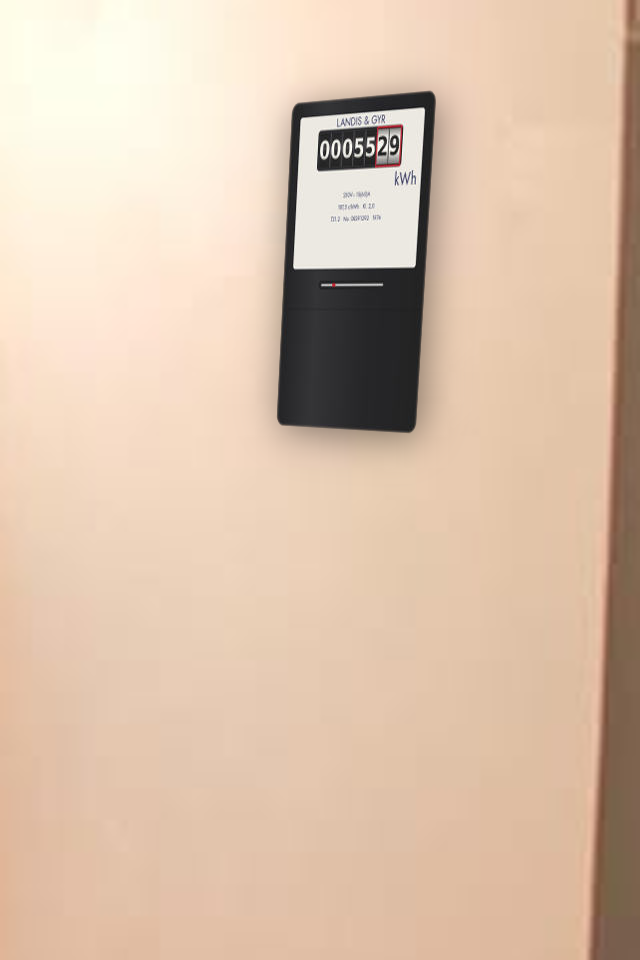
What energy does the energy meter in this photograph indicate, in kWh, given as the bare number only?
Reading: 55.29
